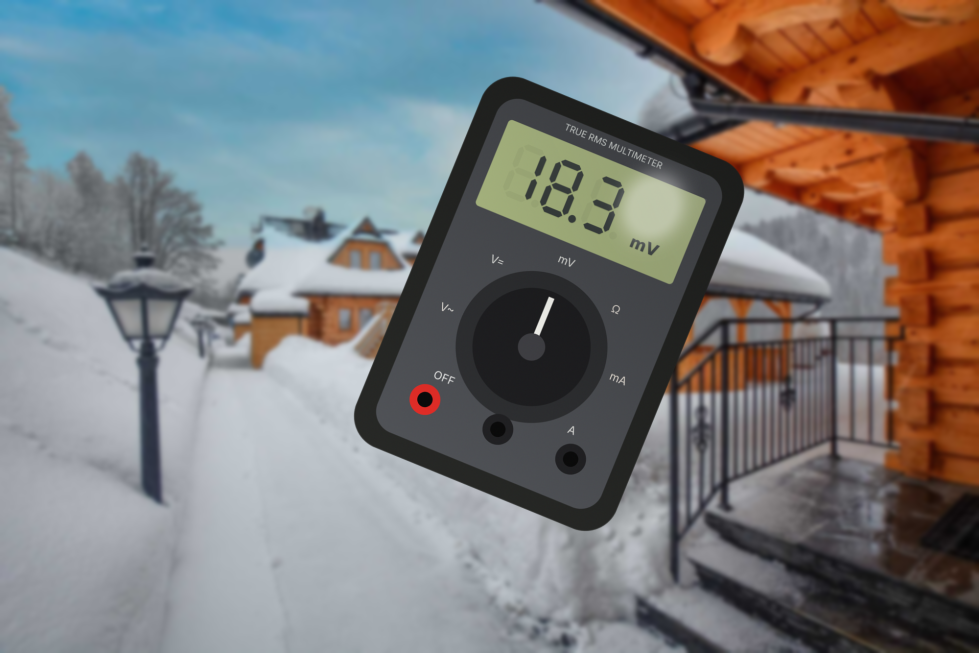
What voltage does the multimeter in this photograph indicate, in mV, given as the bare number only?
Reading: 18.3
